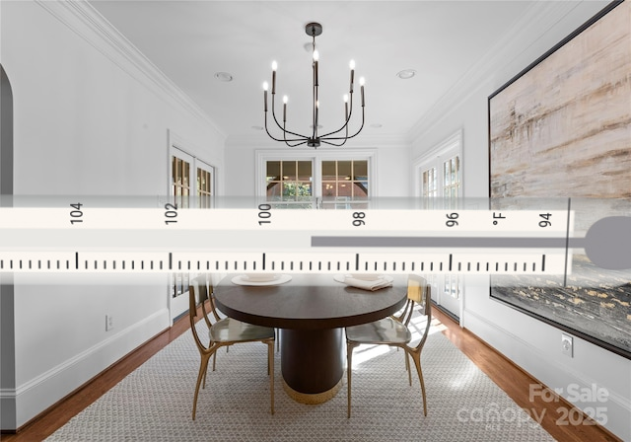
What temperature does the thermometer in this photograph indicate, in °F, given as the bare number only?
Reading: 99
